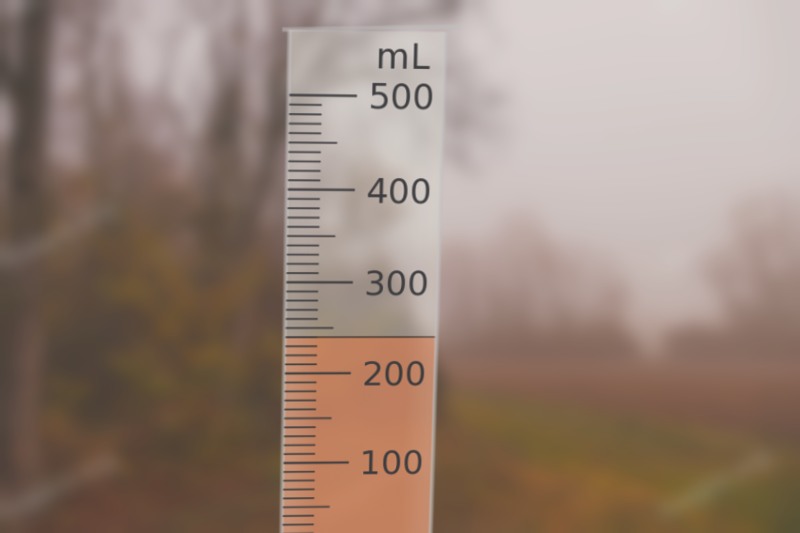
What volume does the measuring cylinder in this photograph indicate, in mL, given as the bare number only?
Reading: 240
